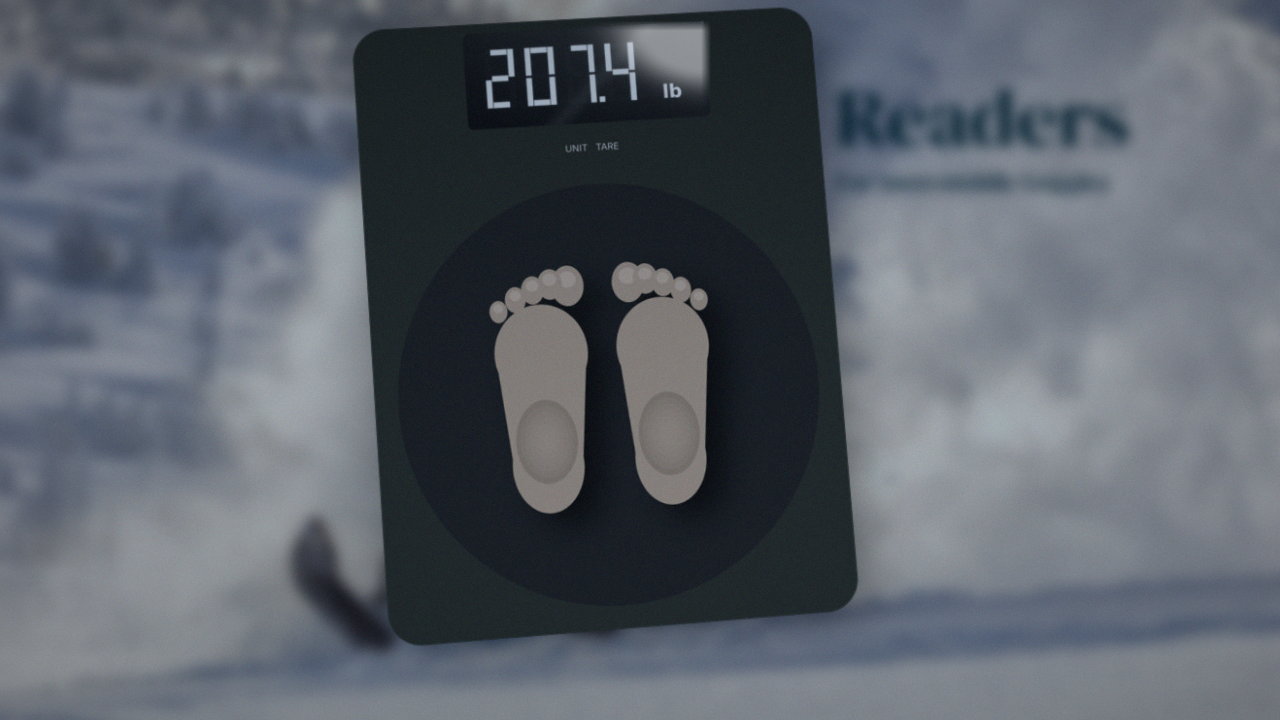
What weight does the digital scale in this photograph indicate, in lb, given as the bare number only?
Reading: 207.4
